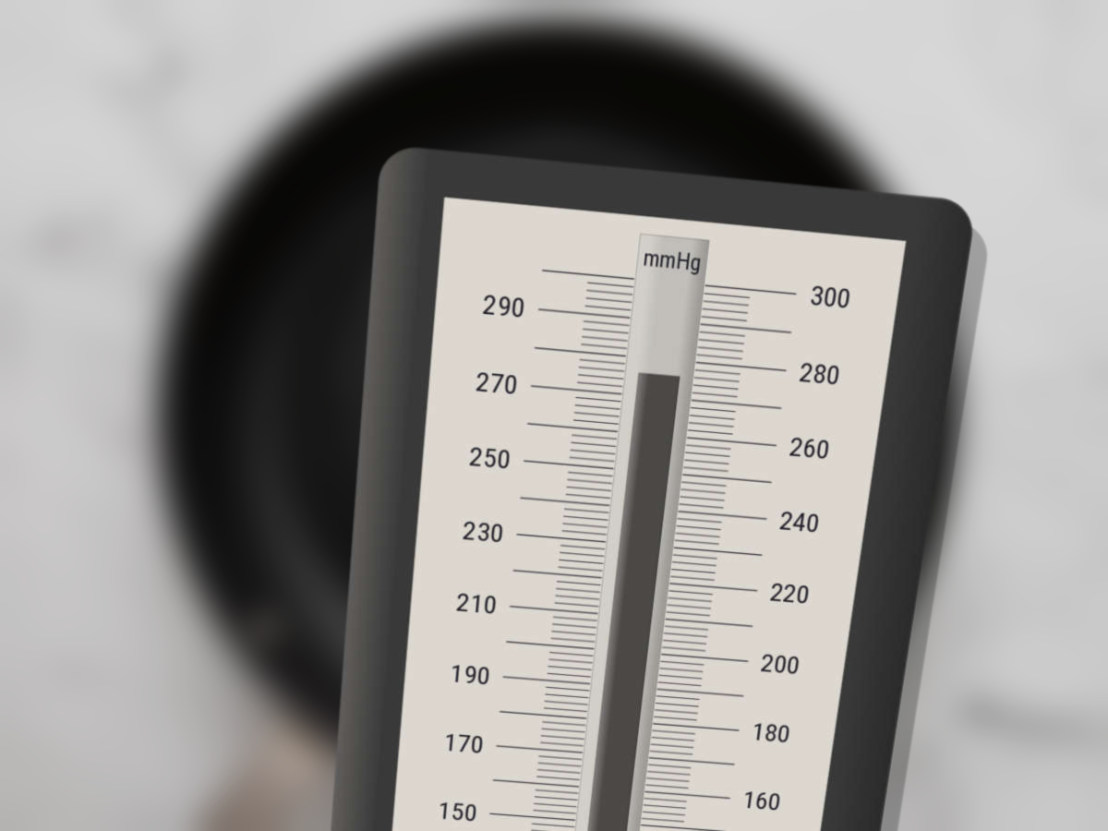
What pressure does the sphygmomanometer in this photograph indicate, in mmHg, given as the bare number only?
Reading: 276
